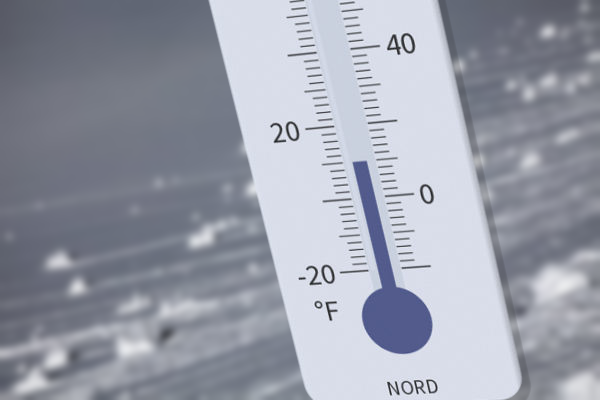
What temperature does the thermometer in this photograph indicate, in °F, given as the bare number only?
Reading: 10
